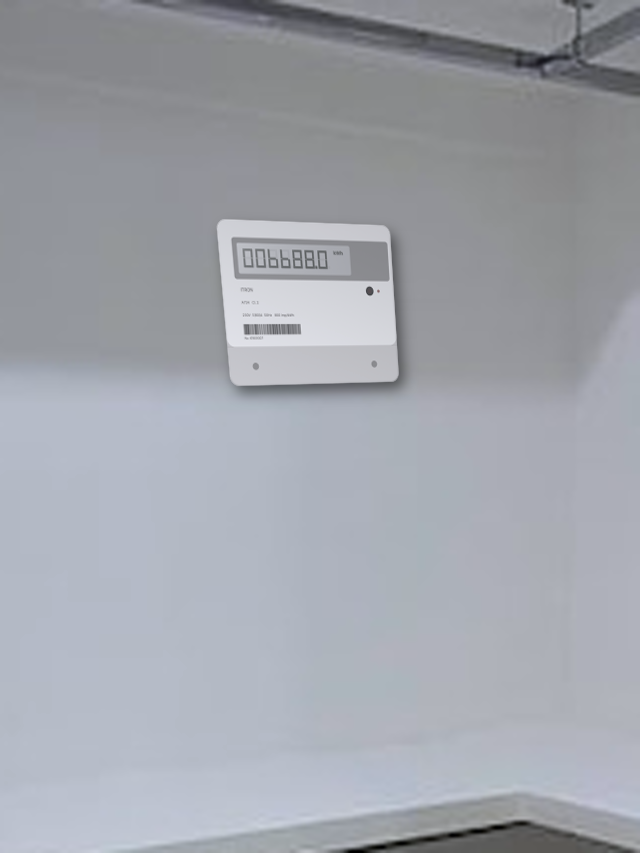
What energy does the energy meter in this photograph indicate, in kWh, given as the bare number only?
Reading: 6688.0
